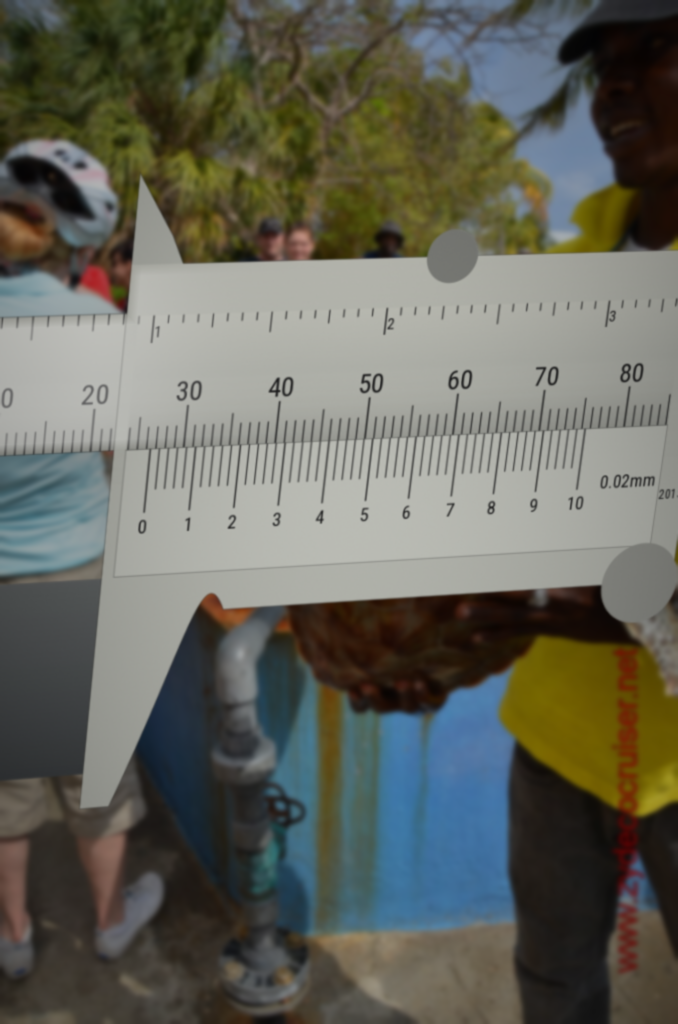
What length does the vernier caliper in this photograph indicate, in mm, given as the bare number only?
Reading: 26.4
